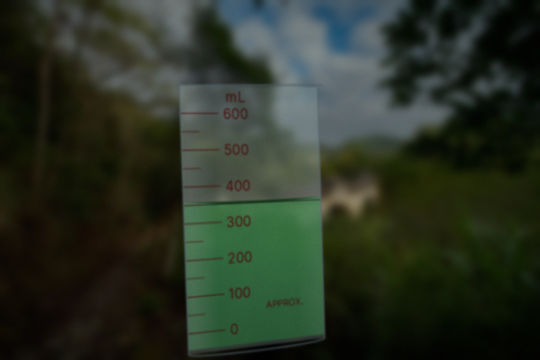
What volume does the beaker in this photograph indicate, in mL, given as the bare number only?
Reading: 350
